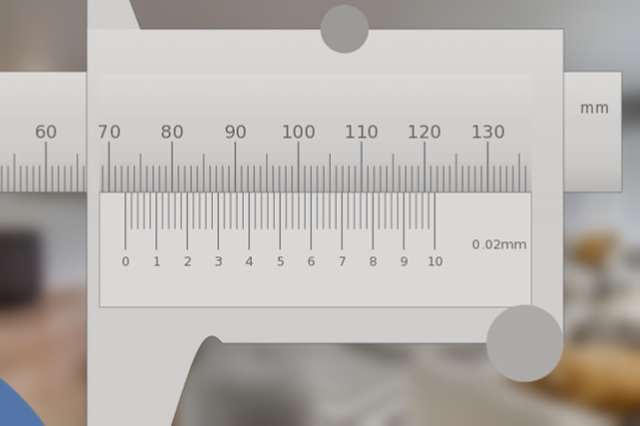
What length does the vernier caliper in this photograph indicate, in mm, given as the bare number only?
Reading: 72.6
